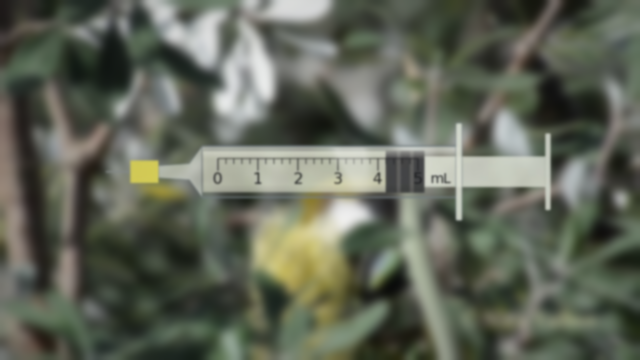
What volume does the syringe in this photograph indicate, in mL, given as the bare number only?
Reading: 4.2
